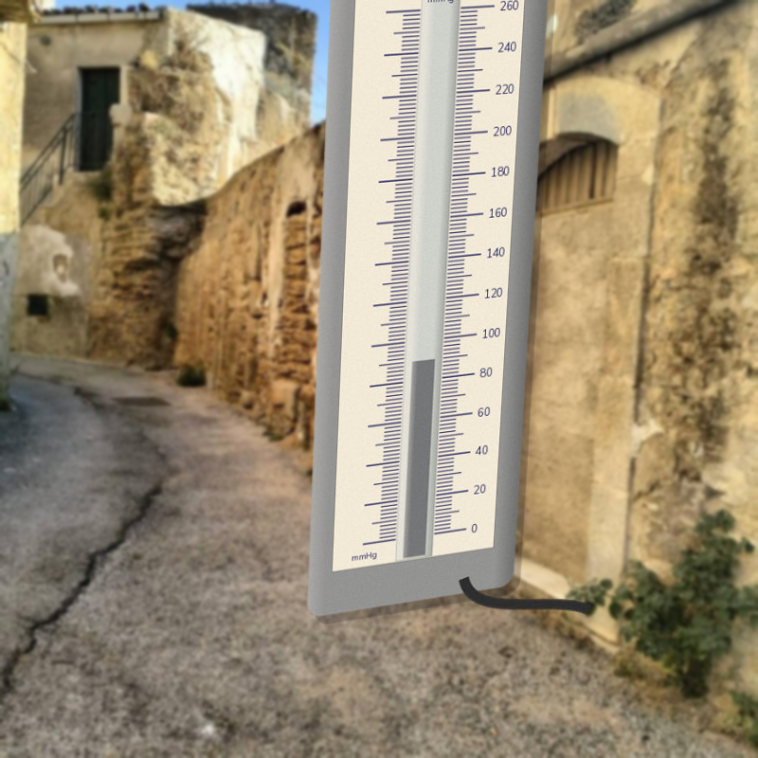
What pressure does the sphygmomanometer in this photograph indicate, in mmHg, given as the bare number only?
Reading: 90
